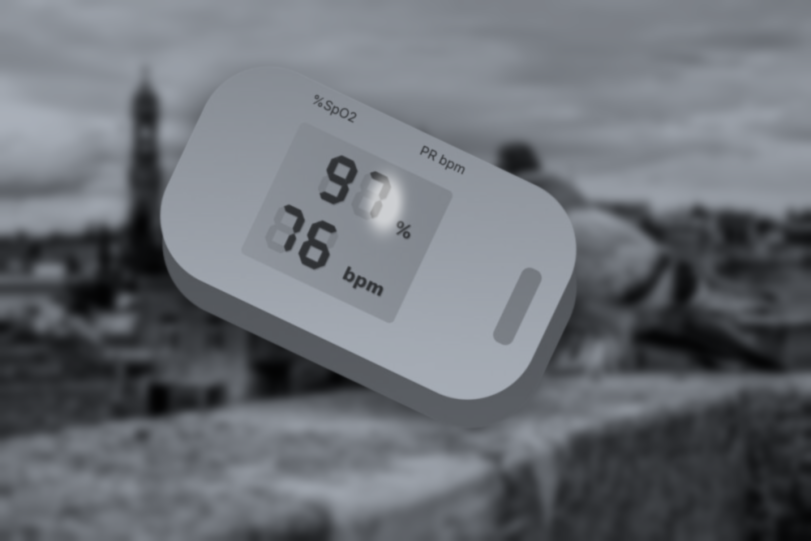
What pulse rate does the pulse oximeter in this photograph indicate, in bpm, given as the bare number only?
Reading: 76
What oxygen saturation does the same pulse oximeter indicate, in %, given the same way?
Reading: 97
